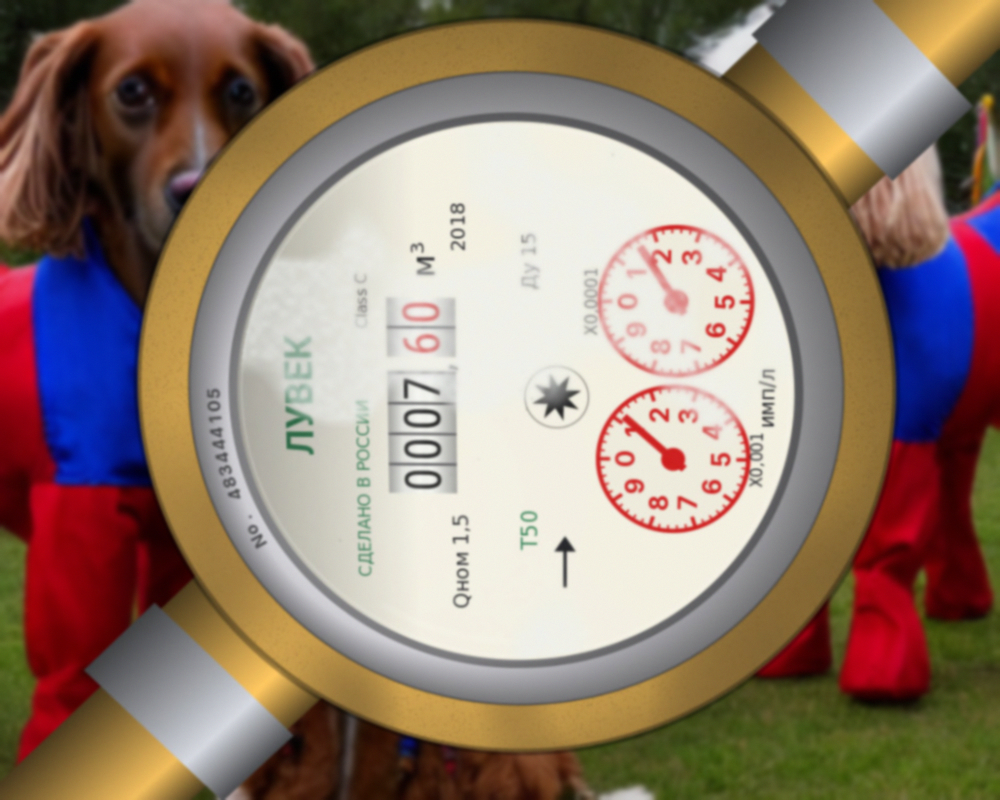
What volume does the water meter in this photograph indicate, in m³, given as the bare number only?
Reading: 7.6011
